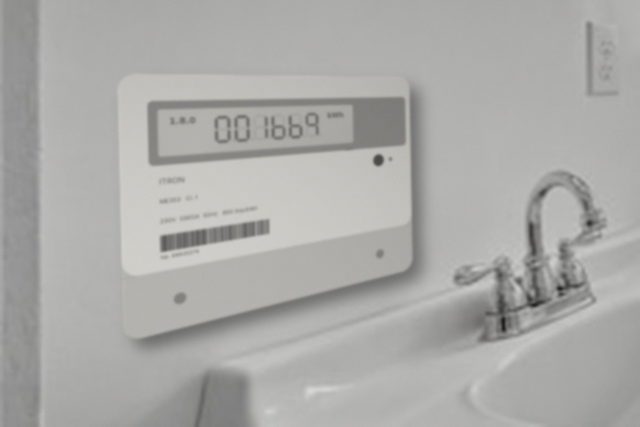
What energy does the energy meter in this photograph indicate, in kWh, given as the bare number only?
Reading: 1669
